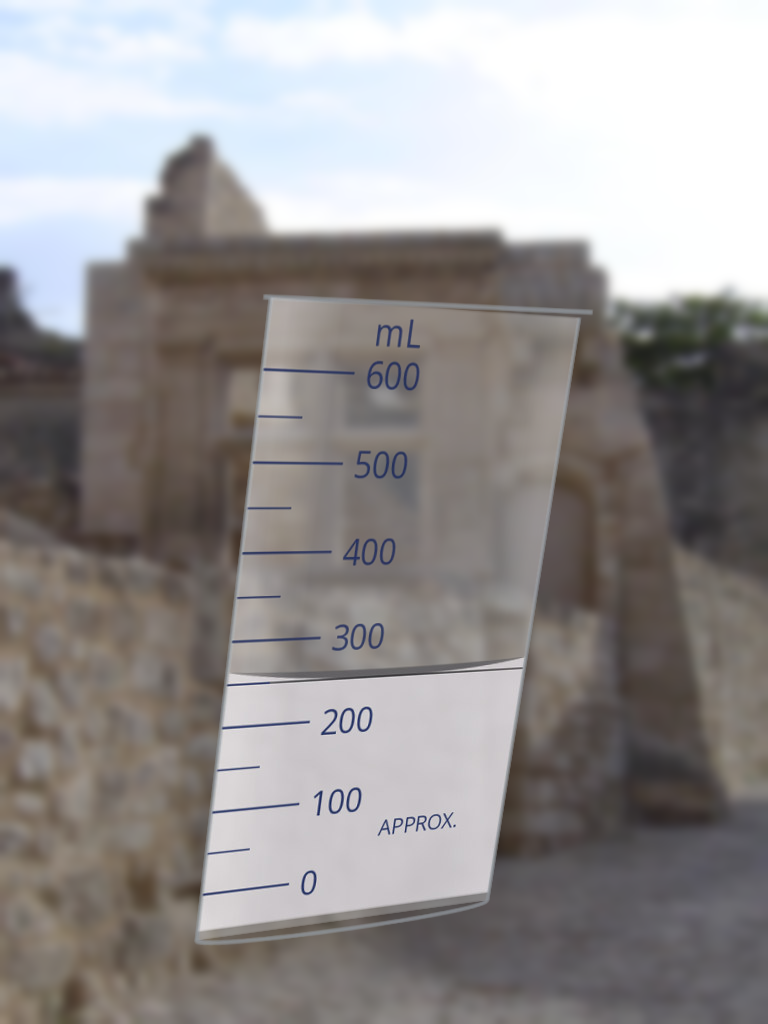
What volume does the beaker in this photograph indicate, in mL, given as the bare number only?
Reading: 250
